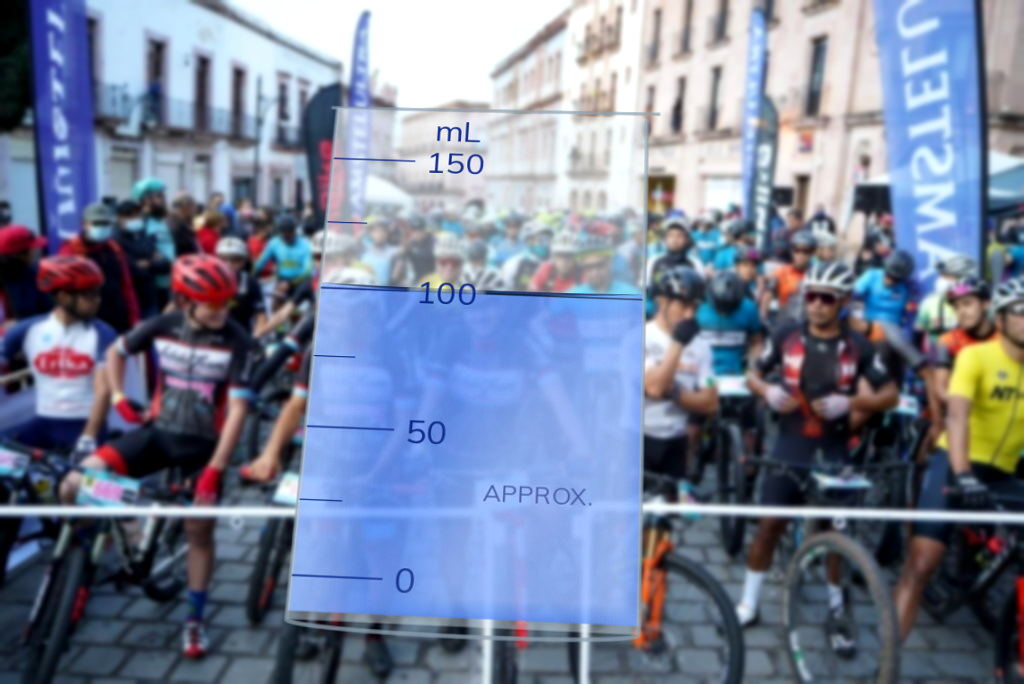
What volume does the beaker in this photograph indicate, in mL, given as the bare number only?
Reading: 100
